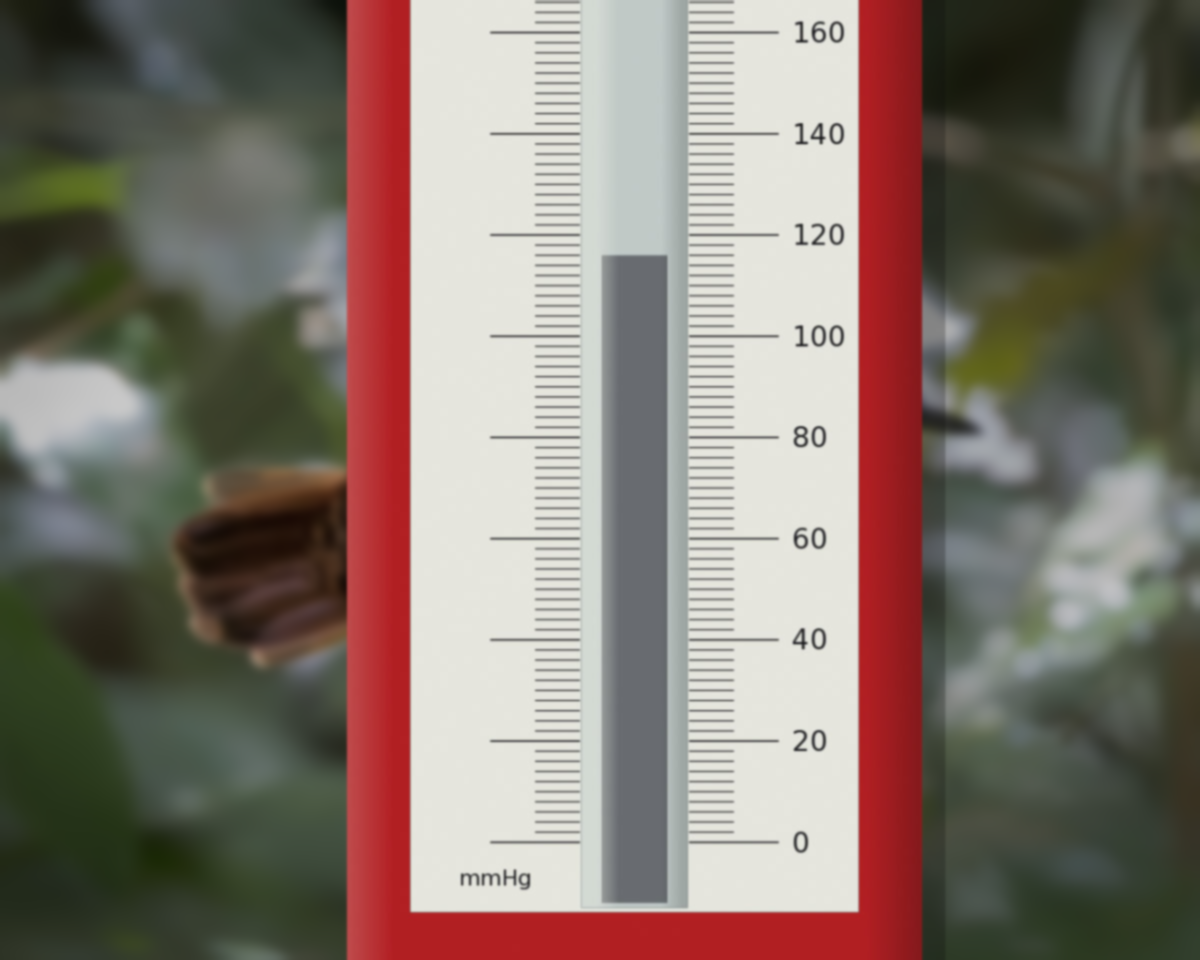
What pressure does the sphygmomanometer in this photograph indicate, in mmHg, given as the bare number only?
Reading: 116
